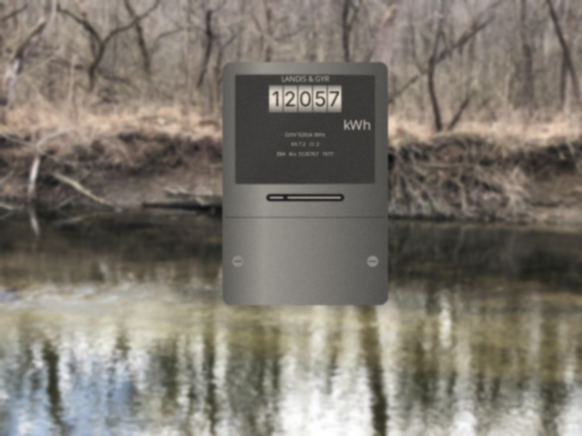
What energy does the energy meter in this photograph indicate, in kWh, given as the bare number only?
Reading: 12057
